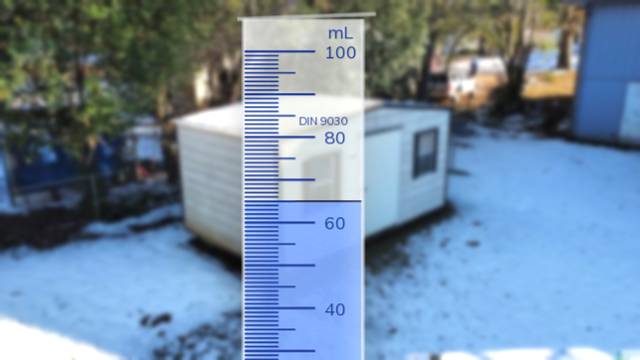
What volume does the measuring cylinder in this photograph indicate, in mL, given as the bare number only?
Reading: 65
